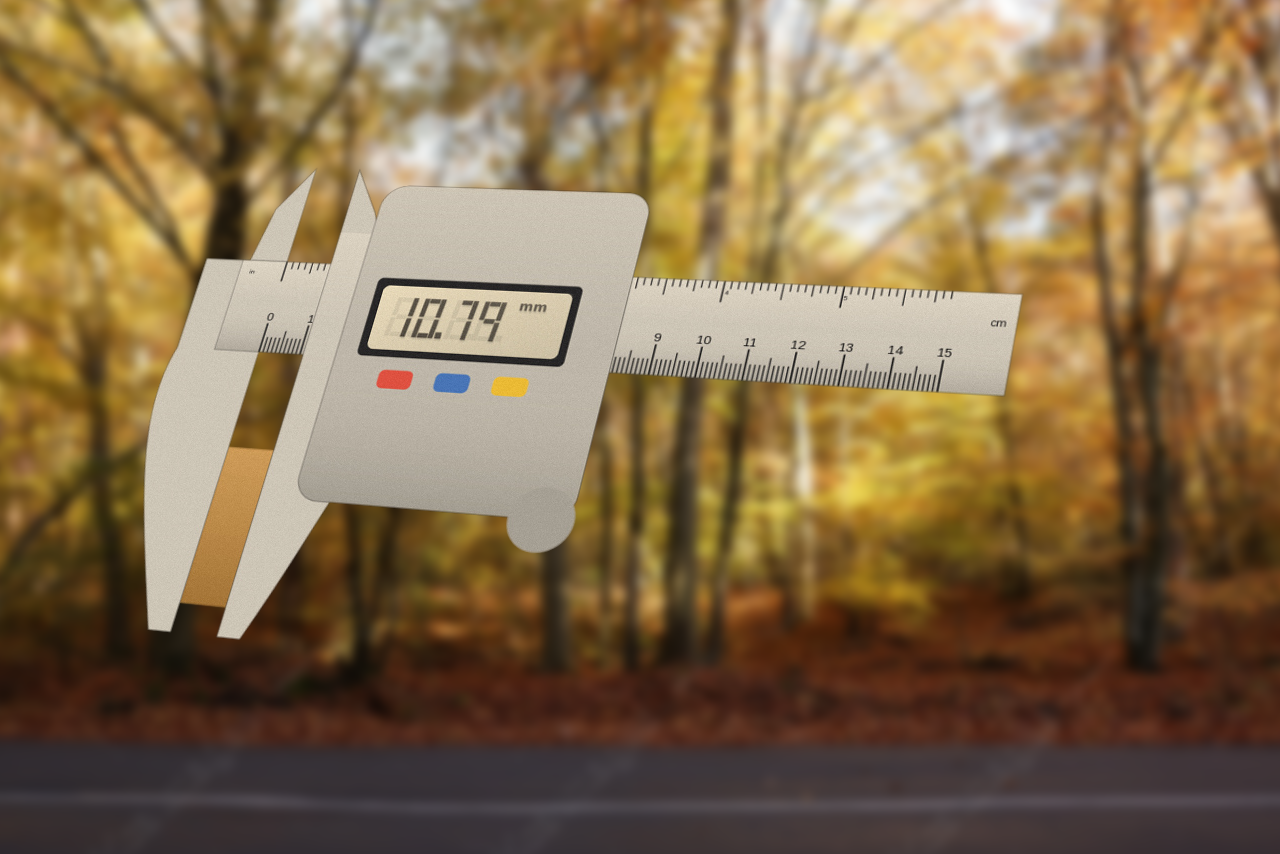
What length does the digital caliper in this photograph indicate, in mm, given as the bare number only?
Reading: 10.79
